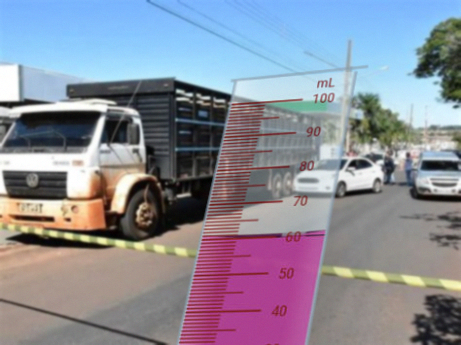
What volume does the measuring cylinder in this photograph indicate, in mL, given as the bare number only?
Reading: 60
